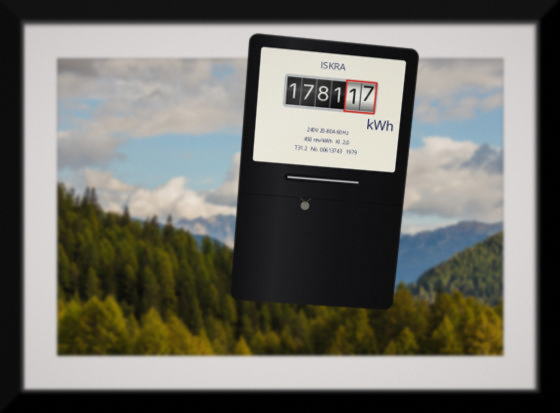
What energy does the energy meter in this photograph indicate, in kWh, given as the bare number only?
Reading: 1781.17
